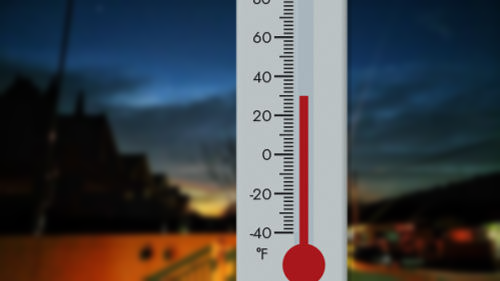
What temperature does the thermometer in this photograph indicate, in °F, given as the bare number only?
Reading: 30
